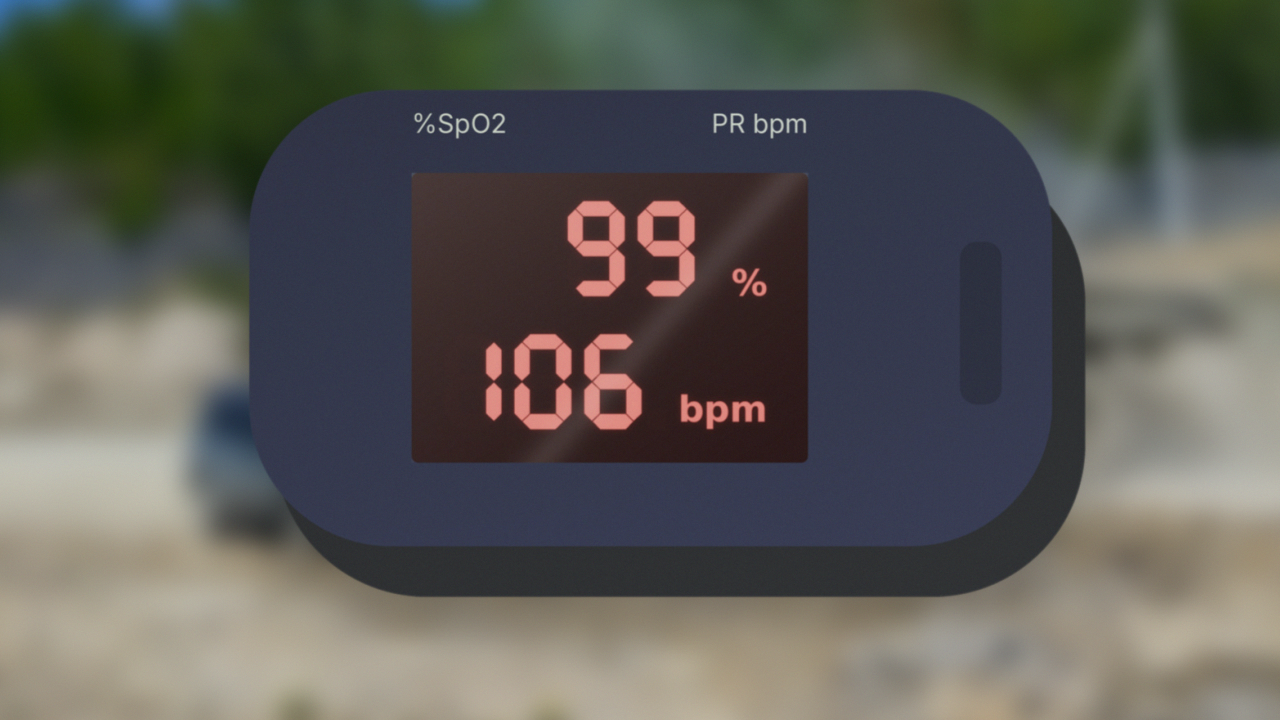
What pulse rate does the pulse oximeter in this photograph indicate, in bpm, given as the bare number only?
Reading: 106
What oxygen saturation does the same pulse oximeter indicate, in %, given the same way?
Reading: 99
